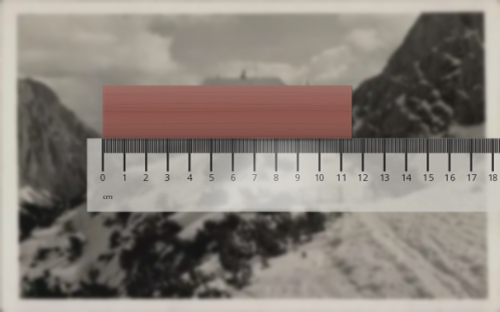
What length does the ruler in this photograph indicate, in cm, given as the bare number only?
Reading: 11.5
